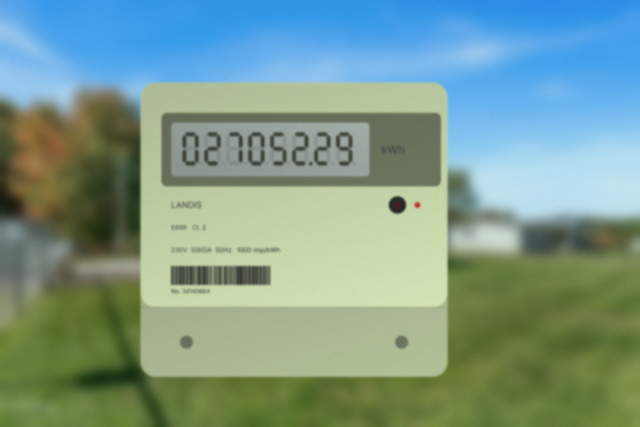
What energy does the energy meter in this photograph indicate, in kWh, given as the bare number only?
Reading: 27052.29
